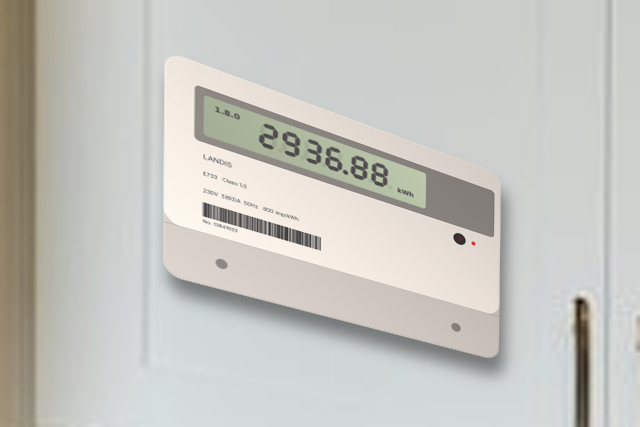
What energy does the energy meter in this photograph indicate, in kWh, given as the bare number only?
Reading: 2936.88
